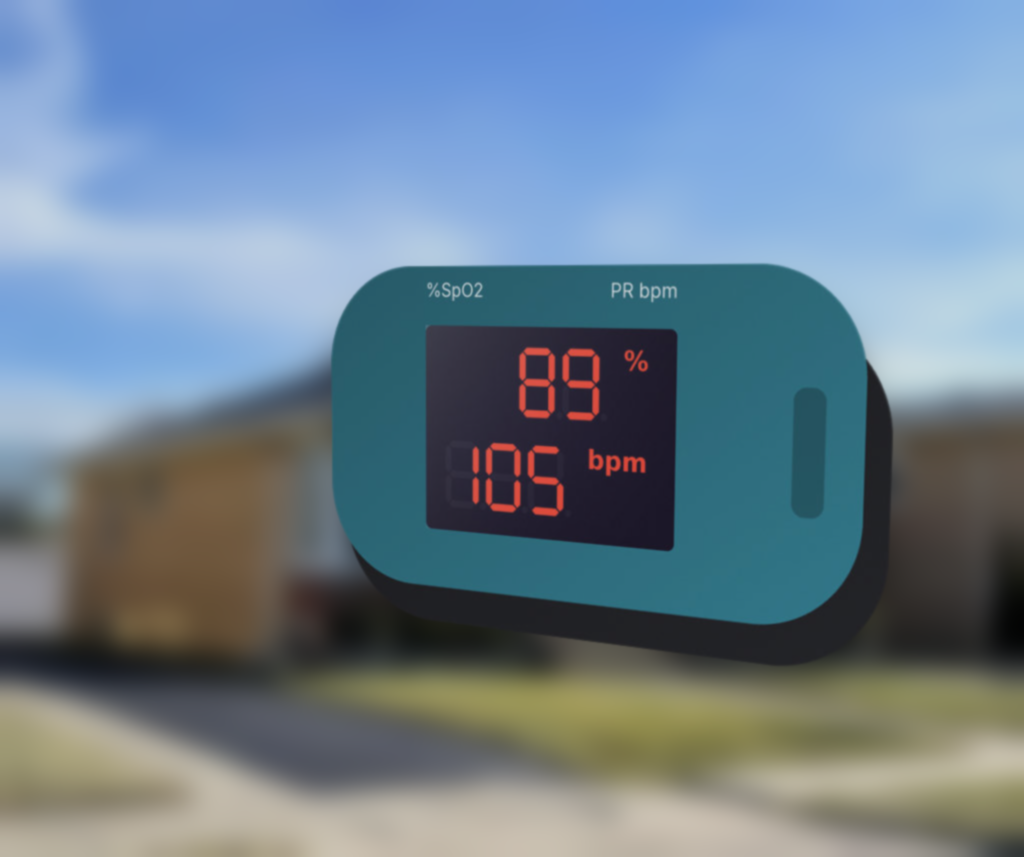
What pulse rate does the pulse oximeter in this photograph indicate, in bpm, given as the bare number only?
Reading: 105
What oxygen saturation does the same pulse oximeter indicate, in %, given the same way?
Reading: 89
